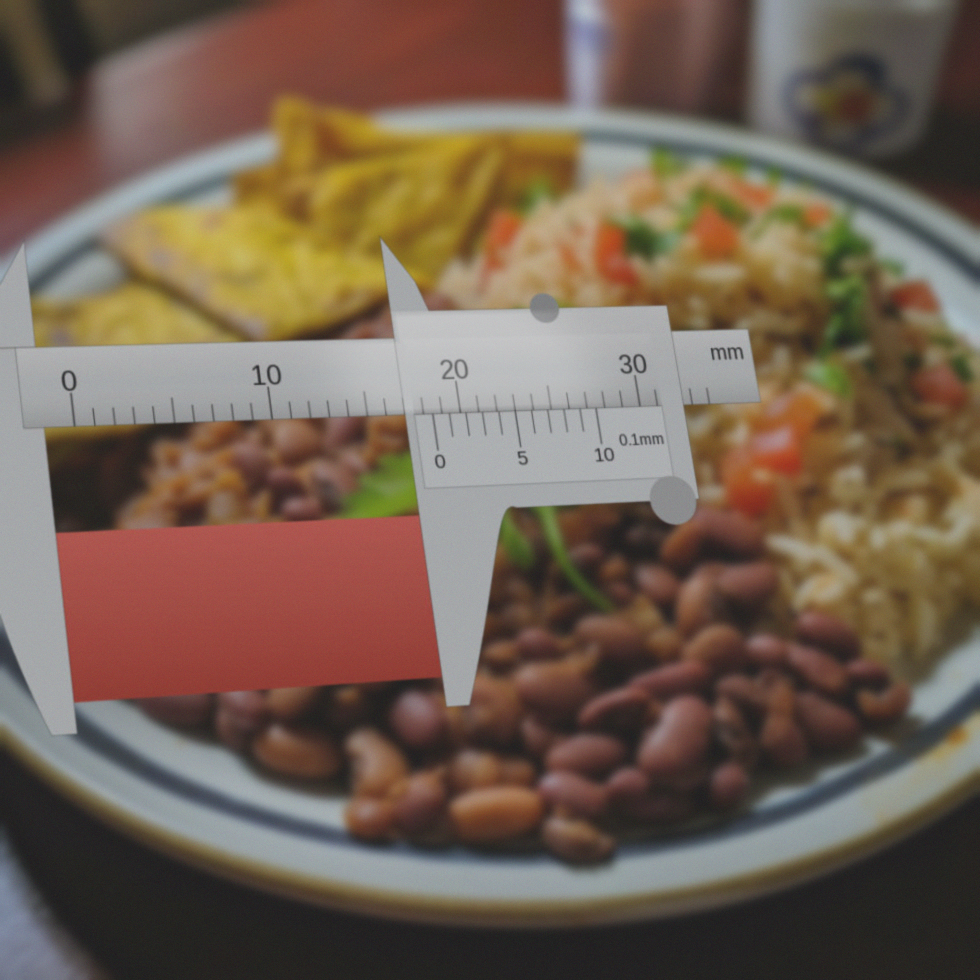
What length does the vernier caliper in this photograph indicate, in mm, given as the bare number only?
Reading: 18.5
